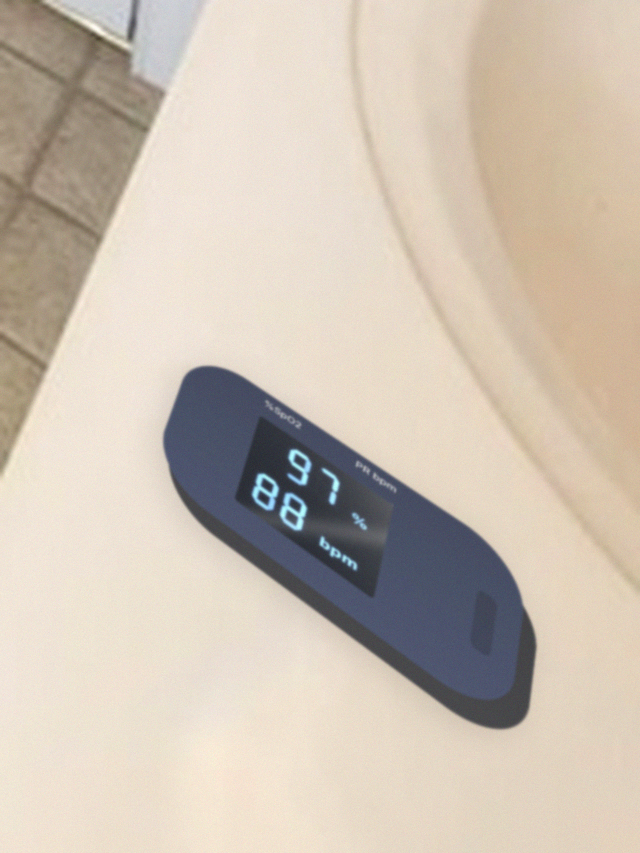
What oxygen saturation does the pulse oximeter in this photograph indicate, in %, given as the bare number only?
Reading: 97
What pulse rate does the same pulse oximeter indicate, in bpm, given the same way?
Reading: 88
